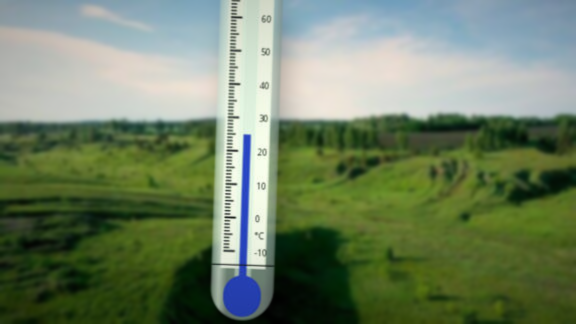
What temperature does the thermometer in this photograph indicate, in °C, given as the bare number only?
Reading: 25
